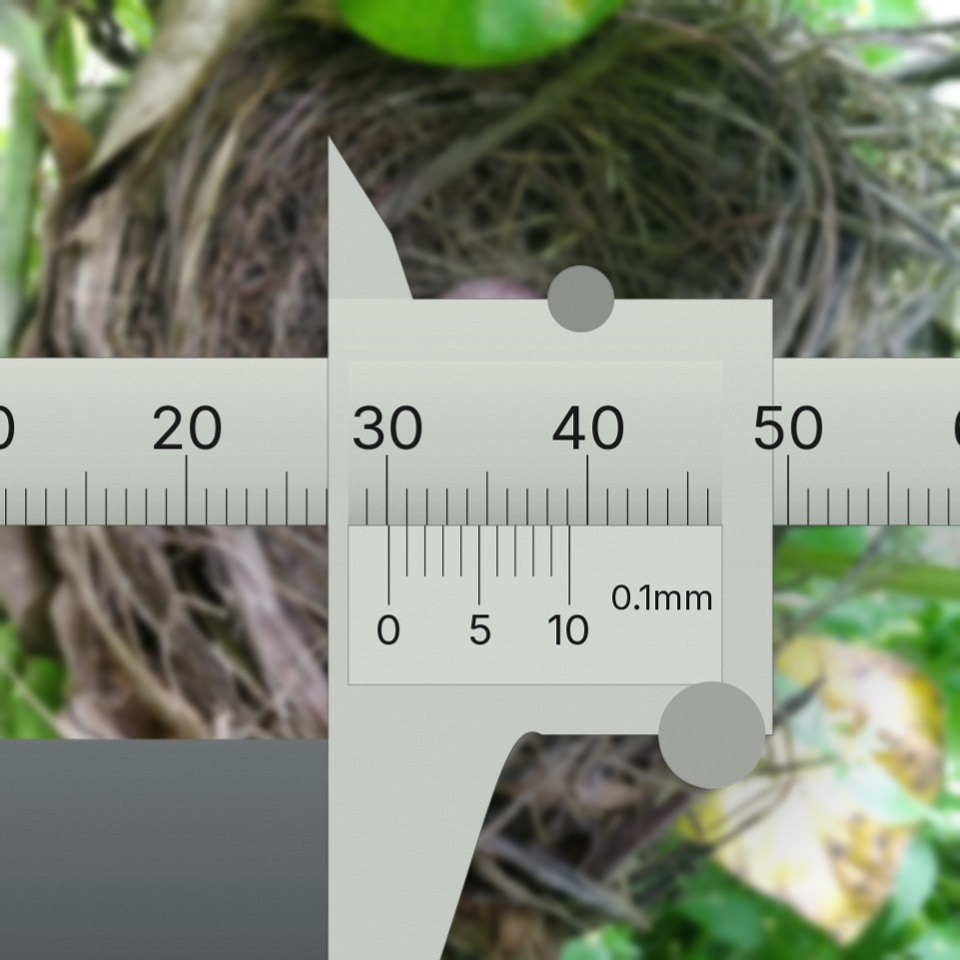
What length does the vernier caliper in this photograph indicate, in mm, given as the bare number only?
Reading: 30.1
